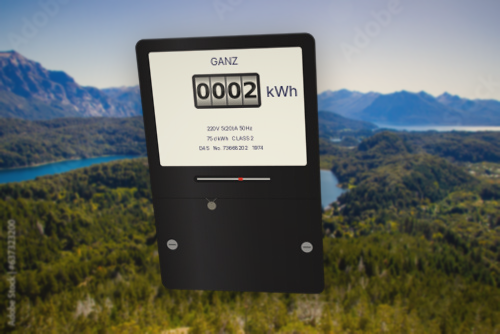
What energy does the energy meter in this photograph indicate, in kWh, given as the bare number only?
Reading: 2
